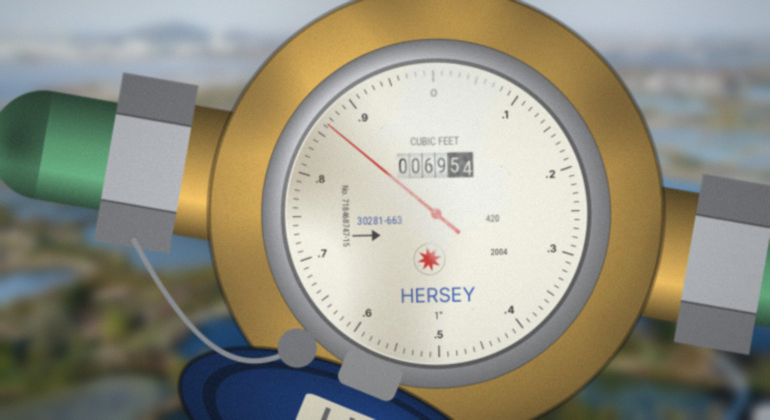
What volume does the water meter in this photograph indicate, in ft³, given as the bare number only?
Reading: 6953.86
